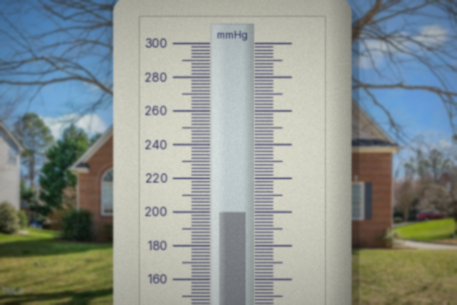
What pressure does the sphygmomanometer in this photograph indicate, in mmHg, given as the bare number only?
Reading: 200
